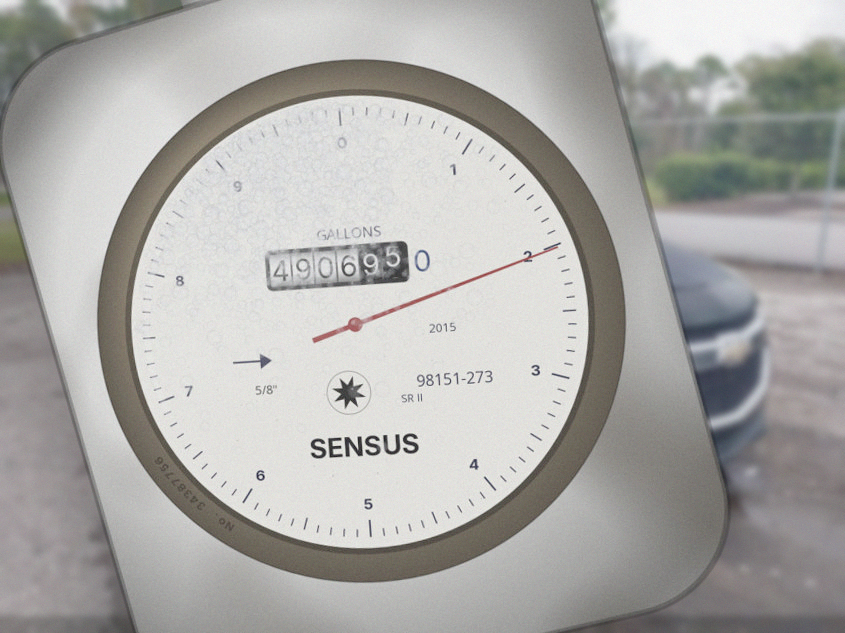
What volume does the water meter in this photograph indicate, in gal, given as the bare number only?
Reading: 4906952.0
